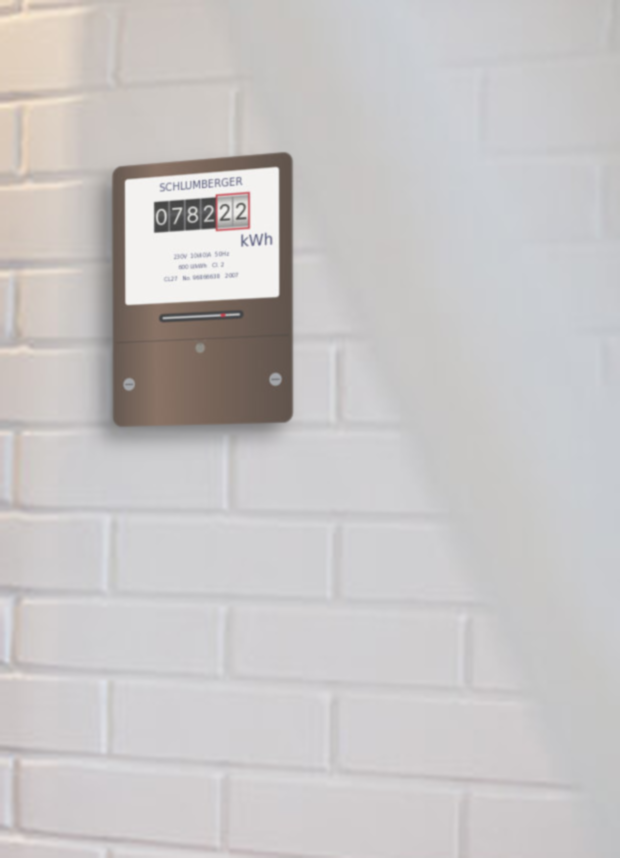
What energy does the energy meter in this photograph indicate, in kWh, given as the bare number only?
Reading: 782.22
